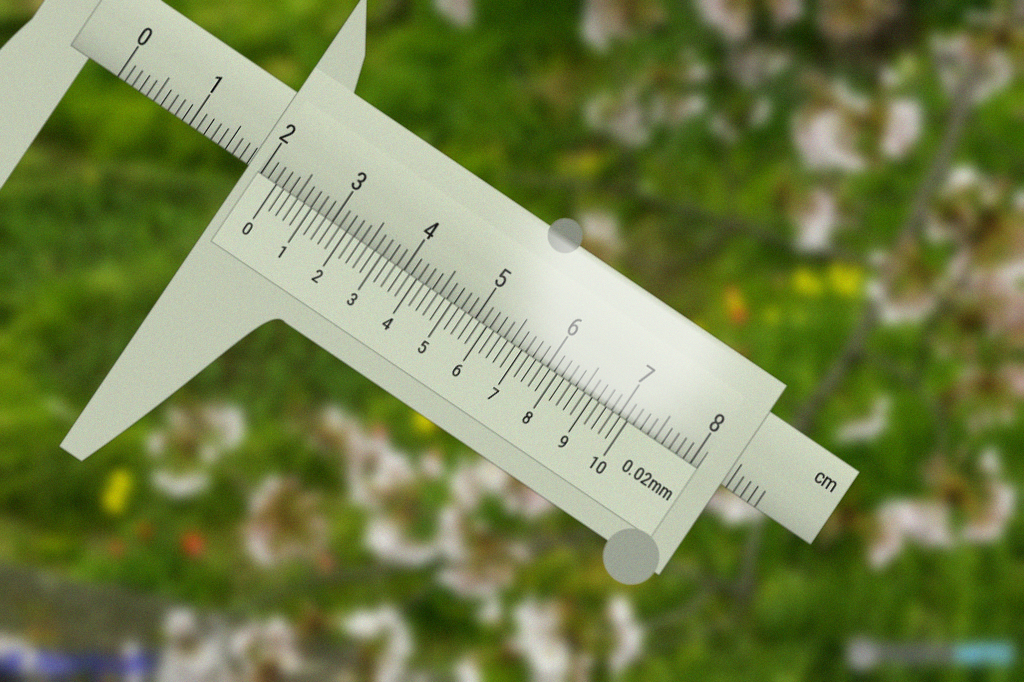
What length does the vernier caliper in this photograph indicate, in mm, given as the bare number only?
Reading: 22.2
